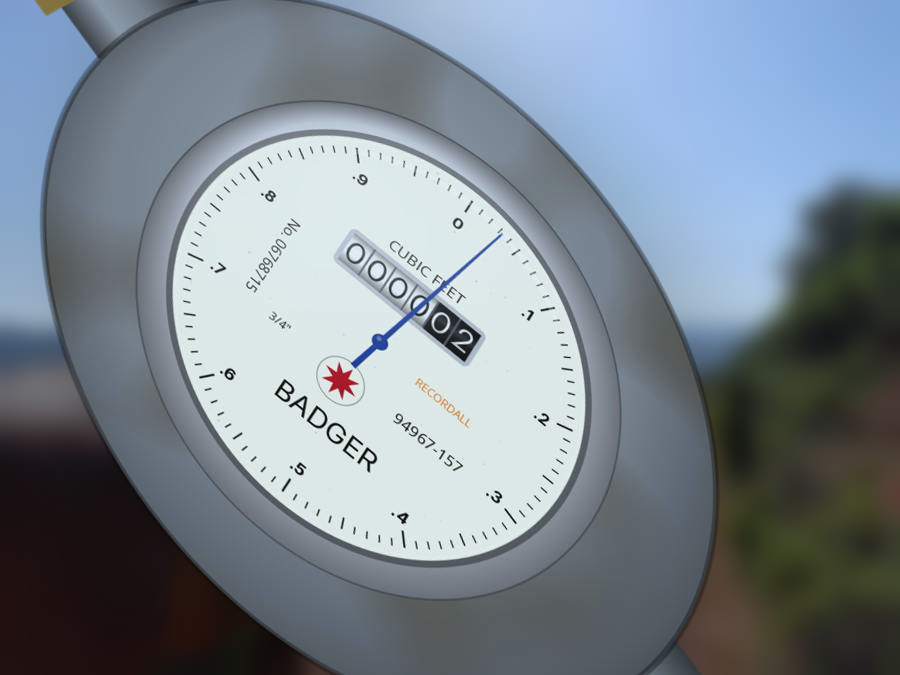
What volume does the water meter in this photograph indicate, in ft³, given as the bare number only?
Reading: 2.03
